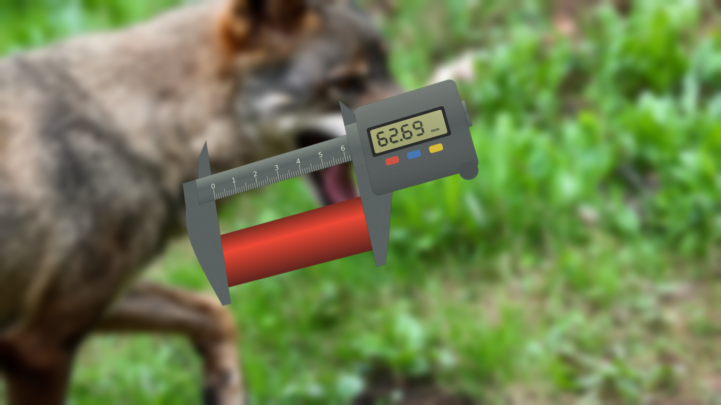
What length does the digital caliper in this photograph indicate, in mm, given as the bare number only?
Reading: 62.69
